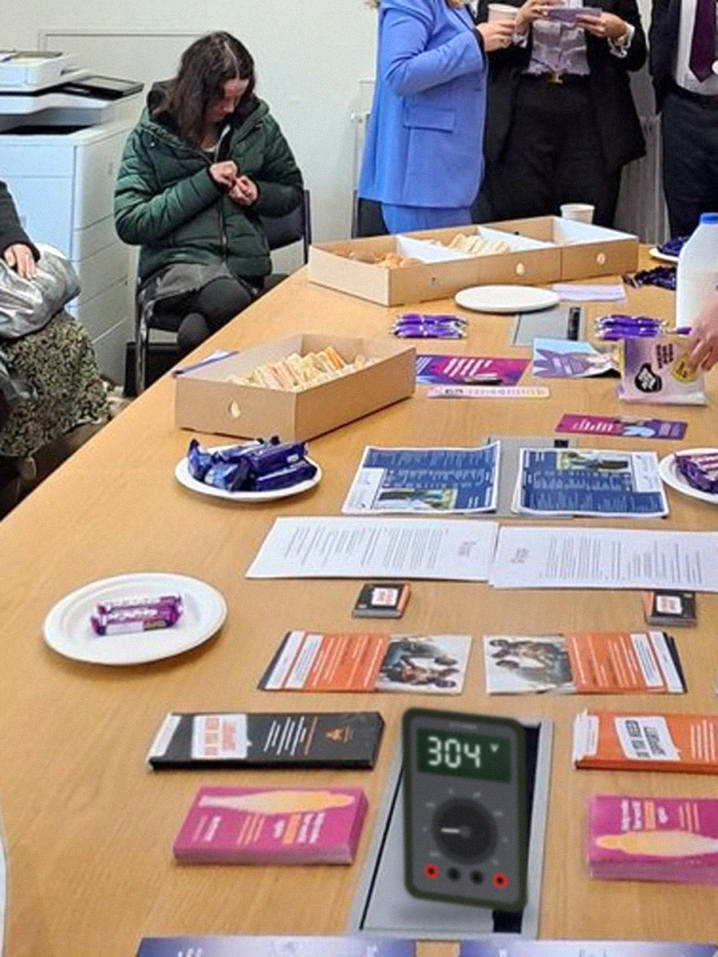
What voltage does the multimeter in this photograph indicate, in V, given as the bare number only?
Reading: 304
